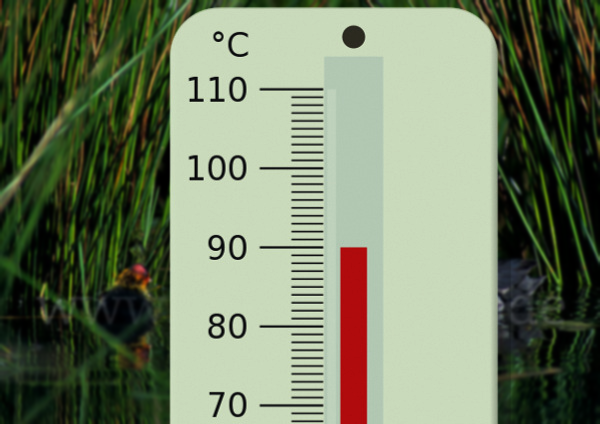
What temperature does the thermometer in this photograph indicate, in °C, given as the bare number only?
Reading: 90
